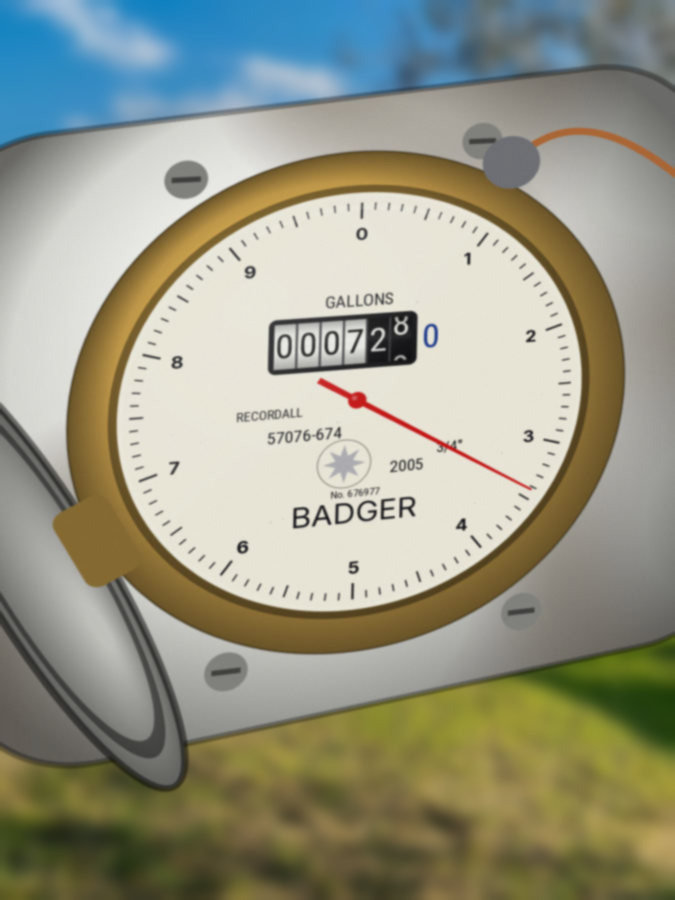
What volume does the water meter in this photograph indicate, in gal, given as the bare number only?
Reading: 7283.4
